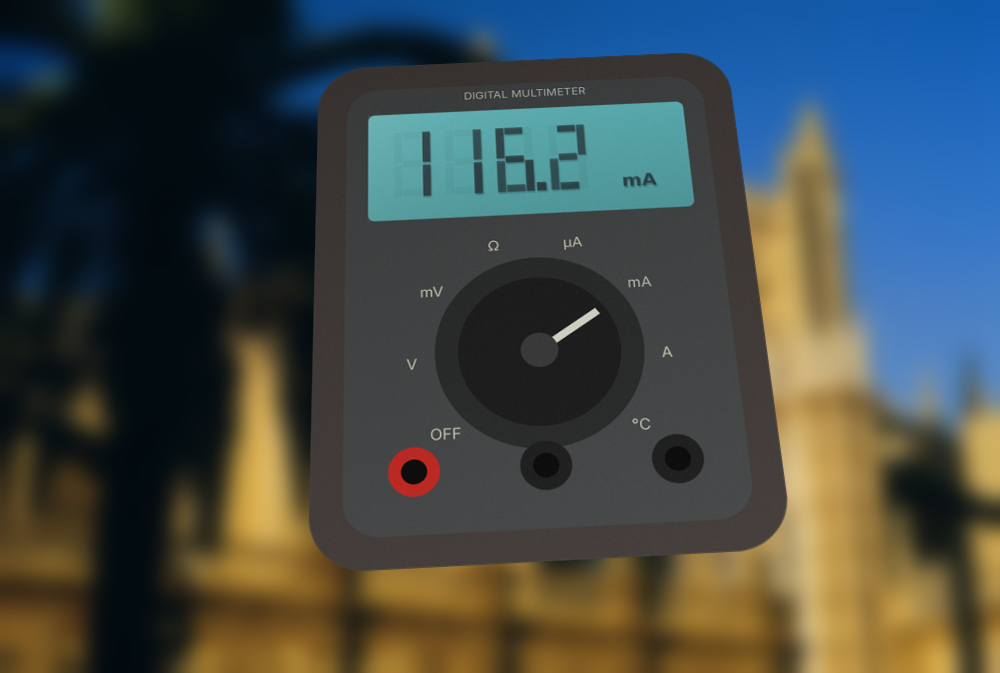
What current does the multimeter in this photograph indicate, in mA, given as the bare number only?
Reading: 116.2
